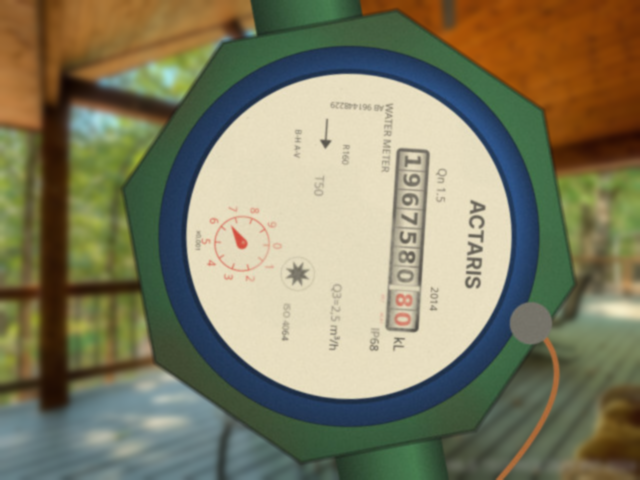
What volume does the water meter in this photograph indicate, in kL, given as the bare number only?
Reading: 1967580.806
